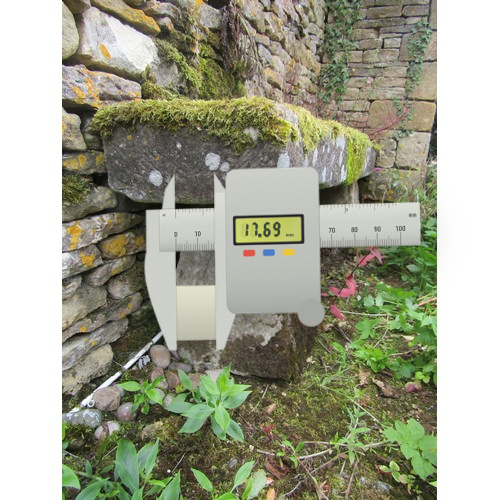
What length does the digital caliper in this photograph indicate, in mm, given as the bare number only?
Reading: 17.69
